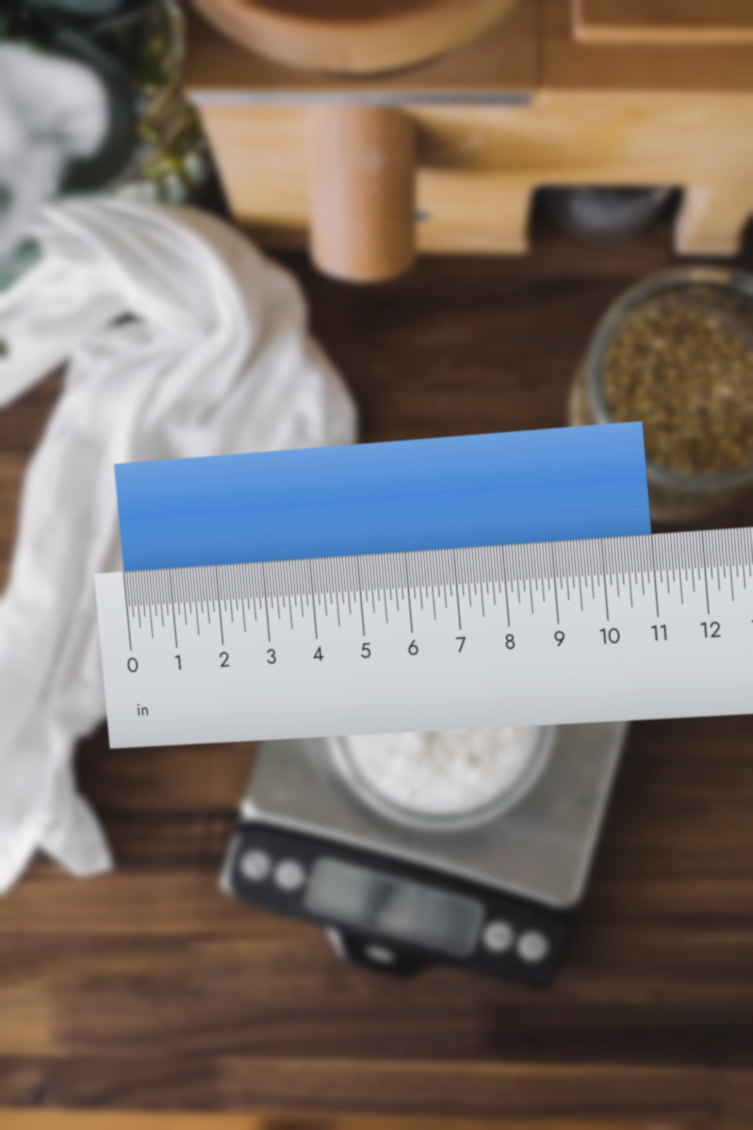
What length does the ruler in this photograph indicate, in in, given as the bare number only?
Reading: 11
